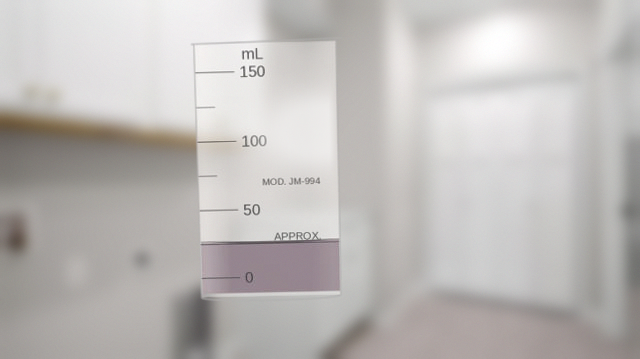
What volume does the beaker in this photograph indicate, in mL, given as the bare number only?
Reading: 25
